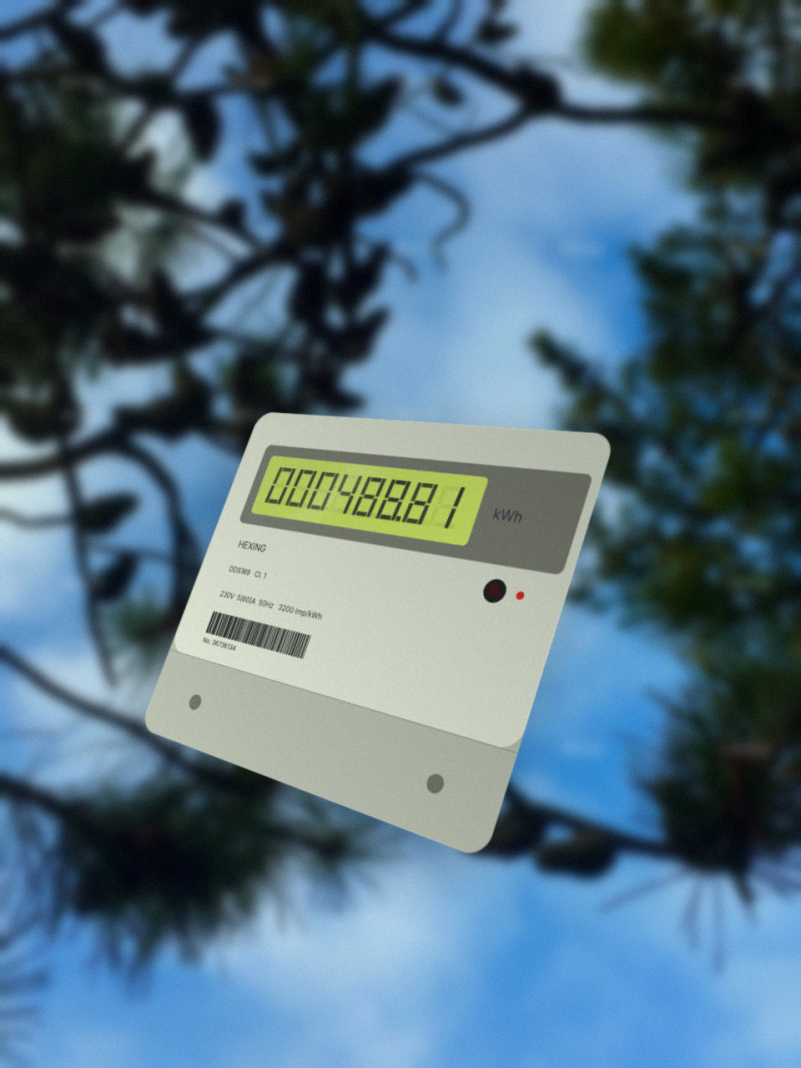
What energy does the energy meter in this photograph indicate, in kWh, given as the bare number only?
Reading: 488.81
